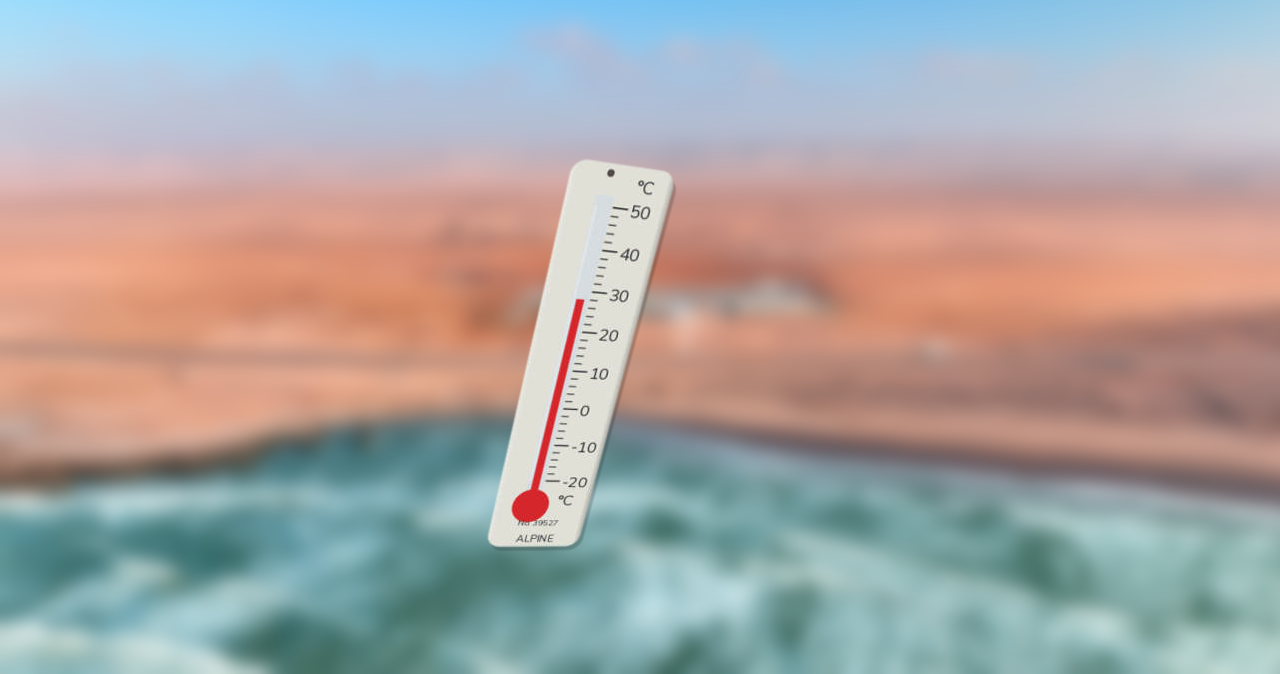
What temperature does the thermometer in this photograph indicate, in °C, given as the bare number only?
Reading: 28
